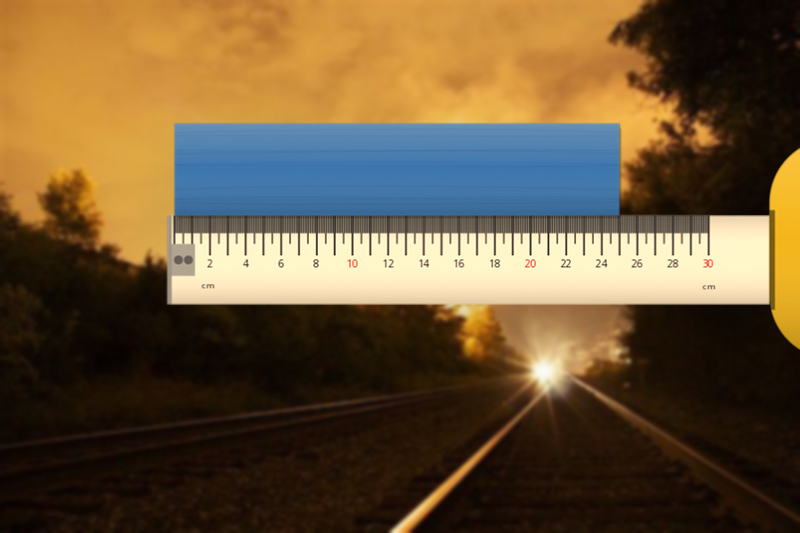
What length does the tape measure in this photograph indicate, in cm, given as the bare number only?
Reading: 25
